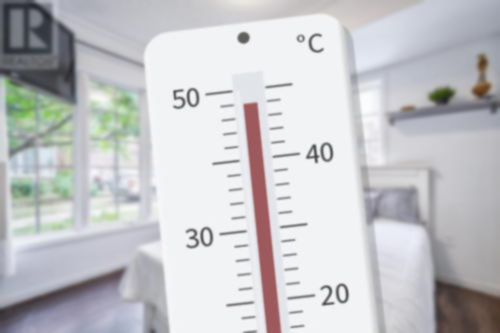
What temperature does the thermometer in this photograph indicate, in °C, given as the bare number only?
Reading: 48
